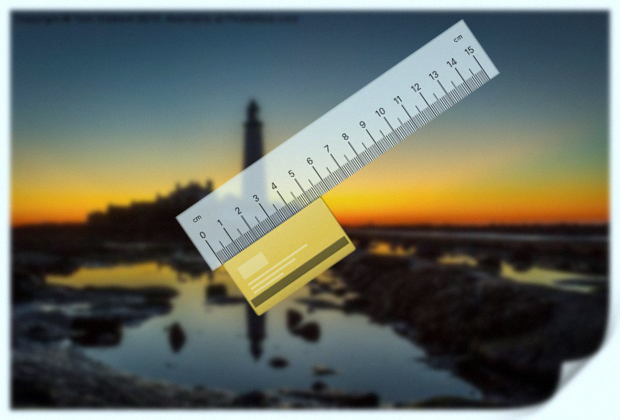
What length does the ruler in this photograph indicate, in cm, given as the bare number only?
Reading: 5.5
